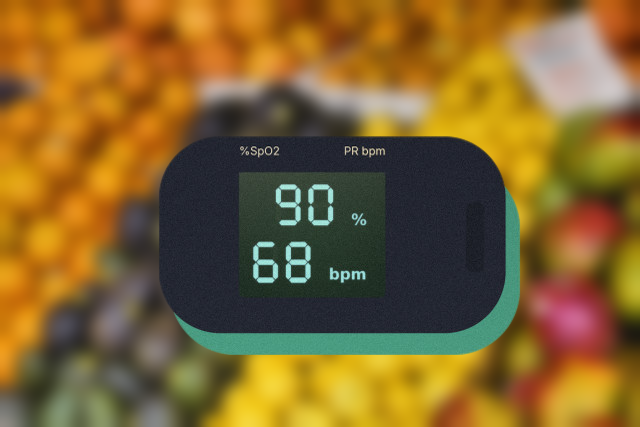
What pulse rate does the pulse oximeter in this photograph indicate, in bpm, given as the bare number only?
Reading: 68
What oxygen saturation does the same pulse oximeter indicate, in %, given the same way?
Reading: 90
